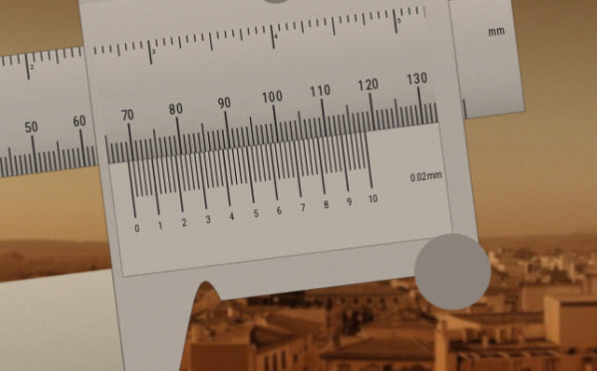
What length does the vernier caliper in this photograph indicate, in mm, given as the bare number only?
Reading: 69.0
